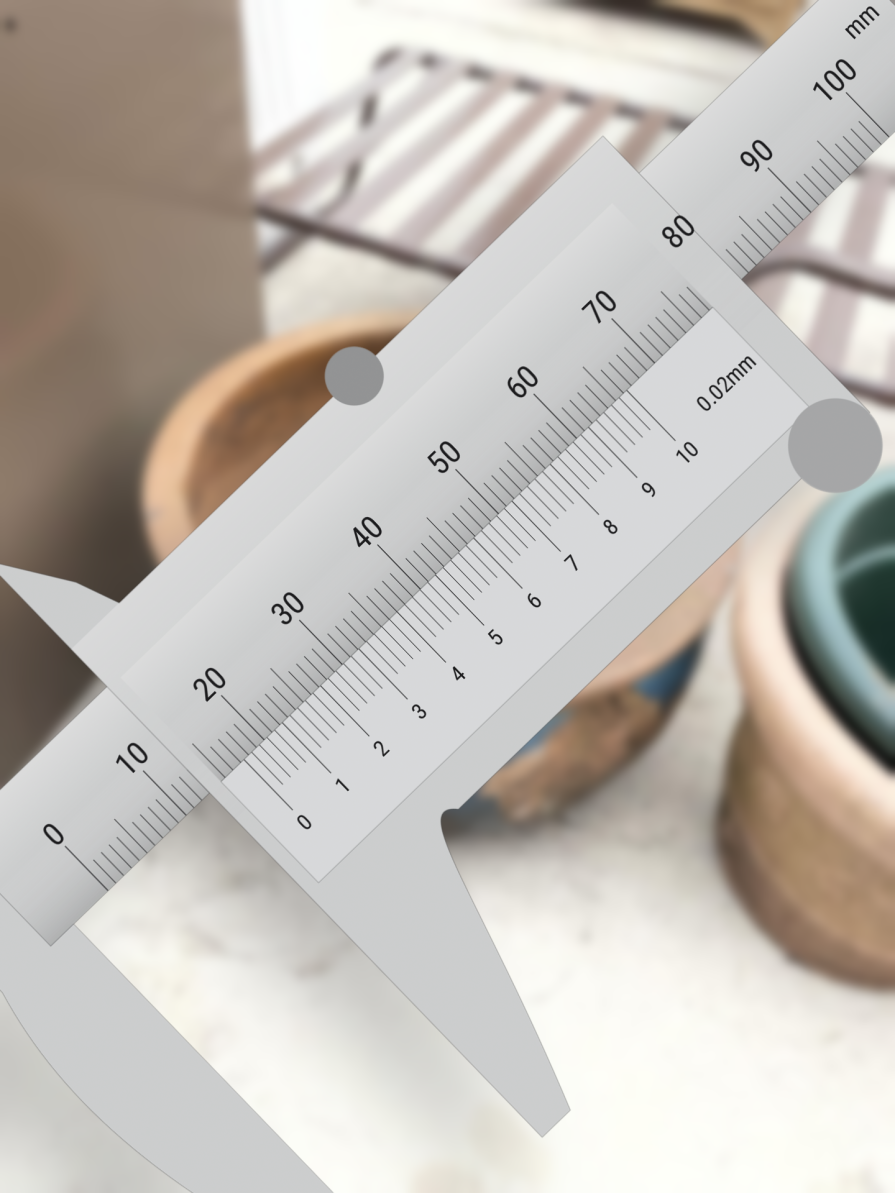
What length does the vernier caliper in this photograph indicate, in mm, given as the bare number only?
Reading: 17.4
